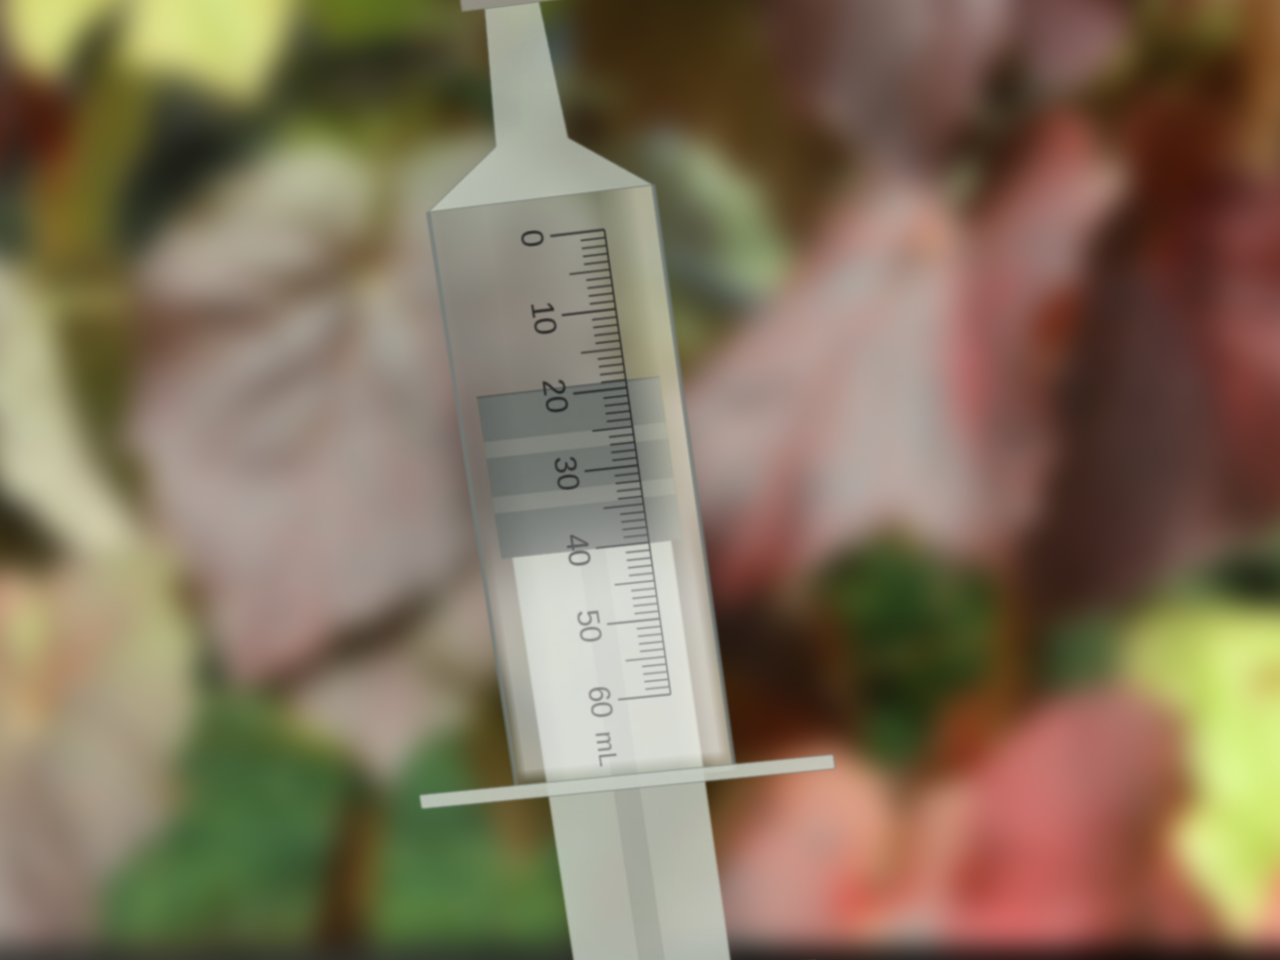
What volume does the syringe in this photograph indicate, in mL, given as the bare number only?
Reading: 19
